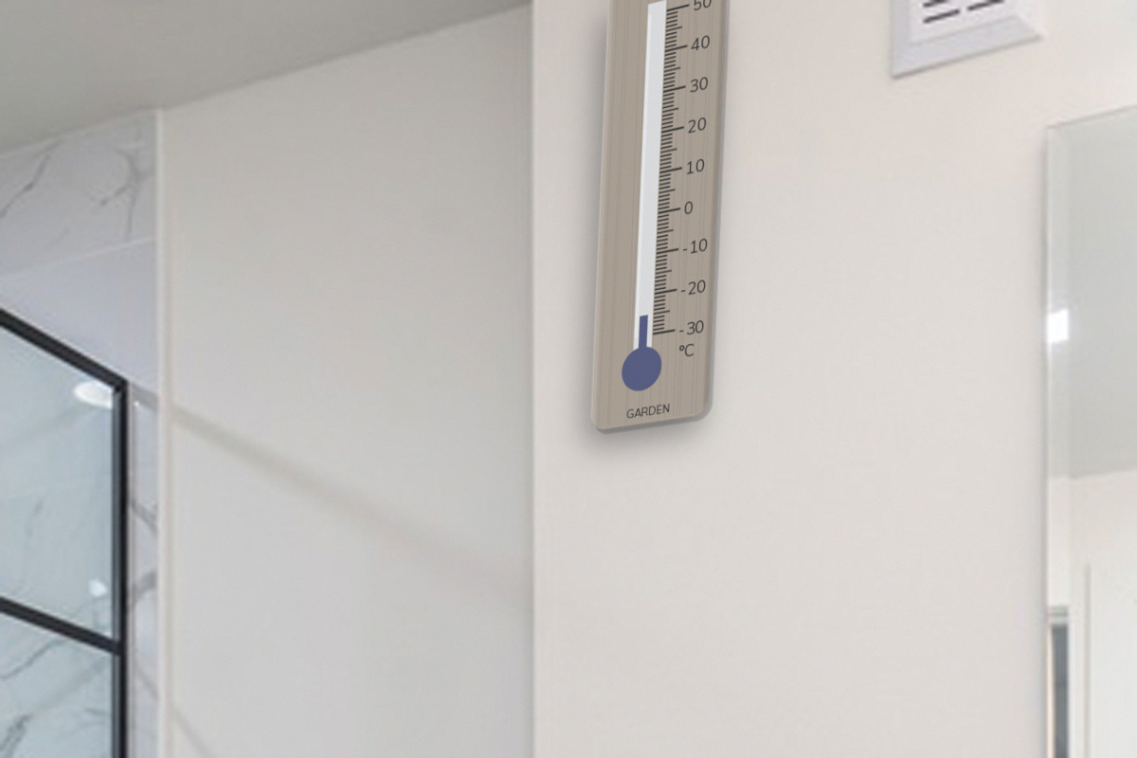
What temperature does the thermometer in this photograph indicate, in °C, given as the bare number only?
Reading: -25
